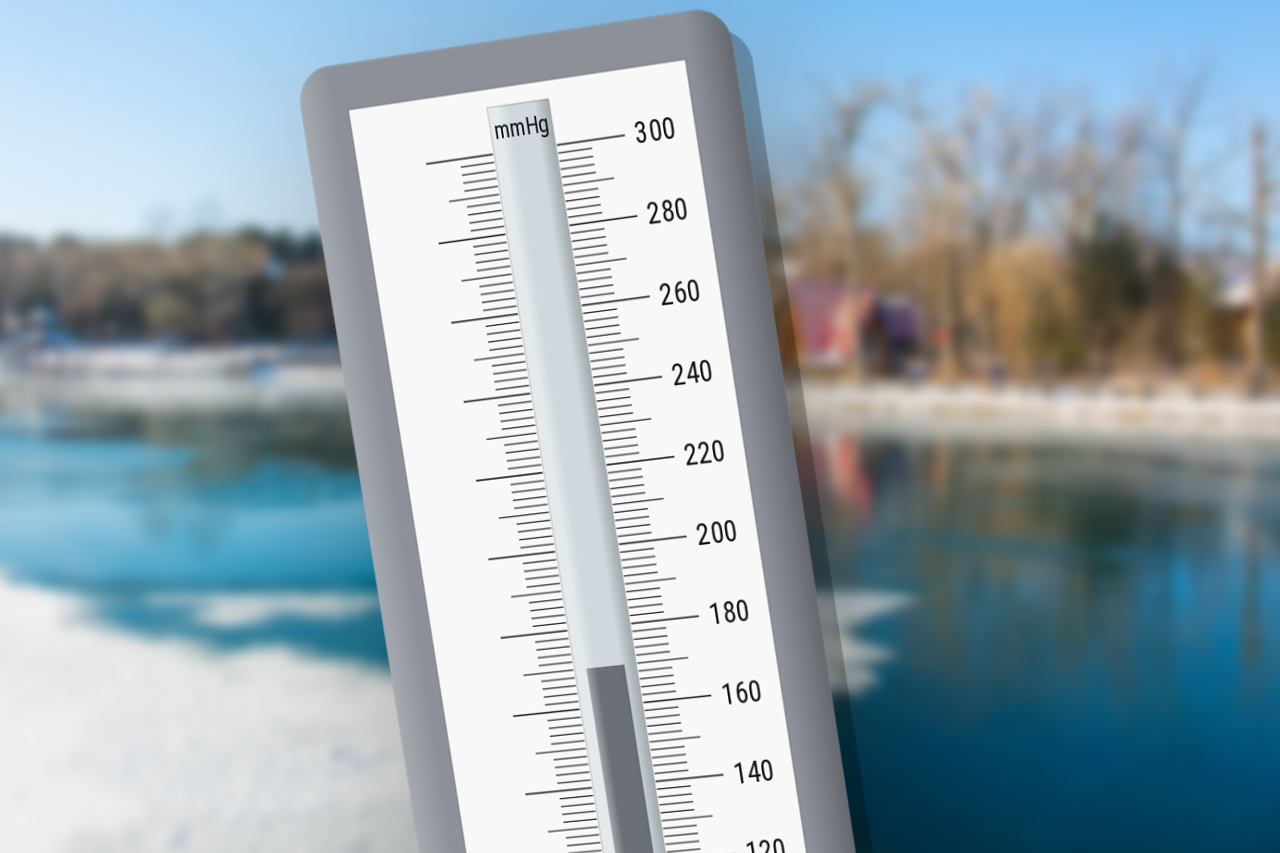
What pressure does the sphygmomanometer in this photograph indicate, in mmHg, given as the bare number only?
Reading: 170
